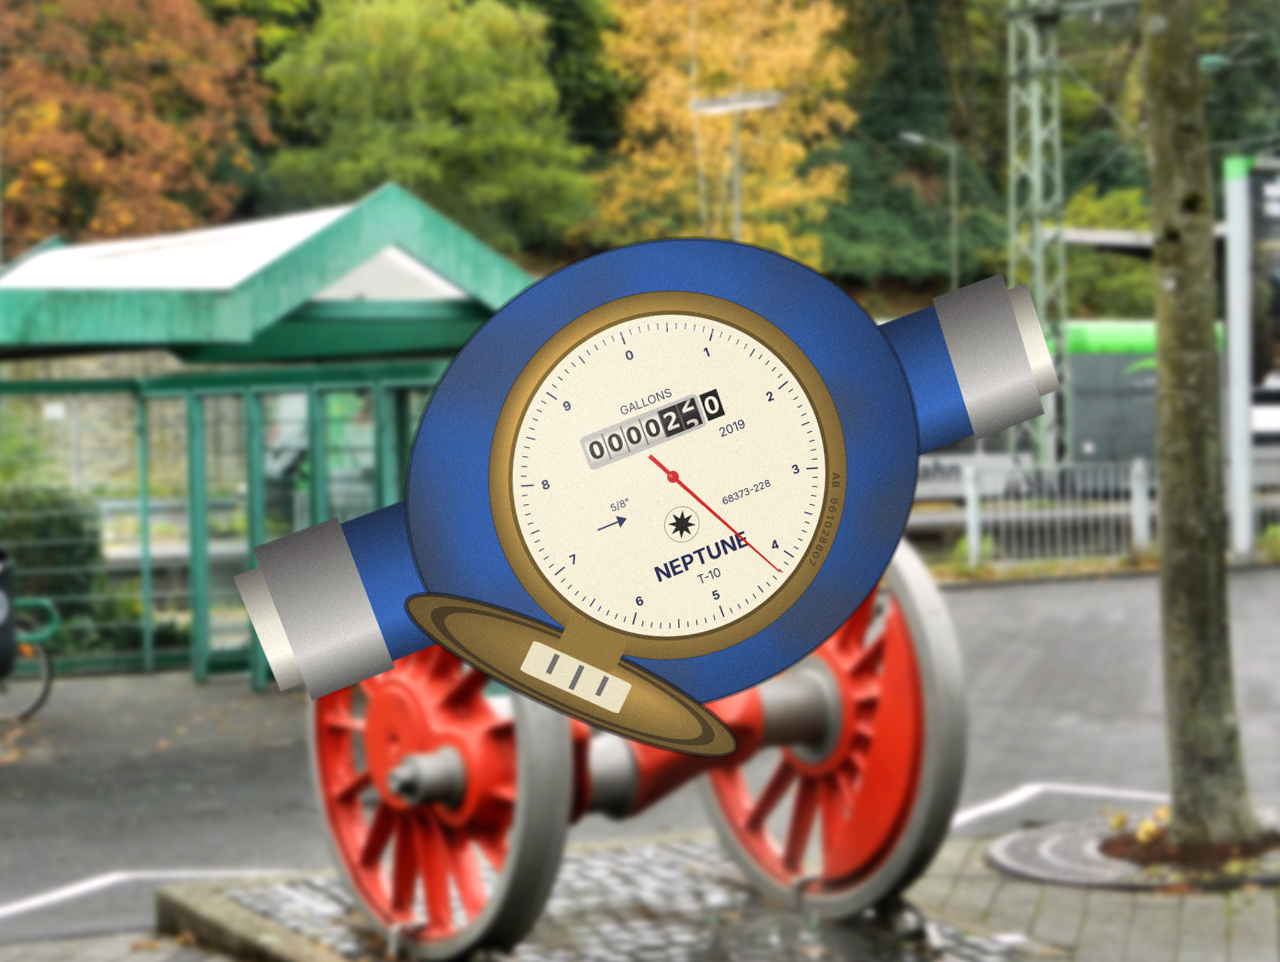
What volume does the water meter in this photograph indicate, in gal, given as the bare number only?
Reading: 224.2
